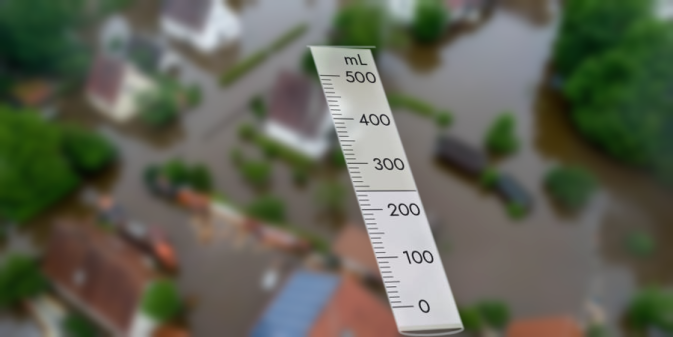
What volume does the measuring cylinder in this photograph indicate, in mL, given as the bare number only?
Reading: 240
